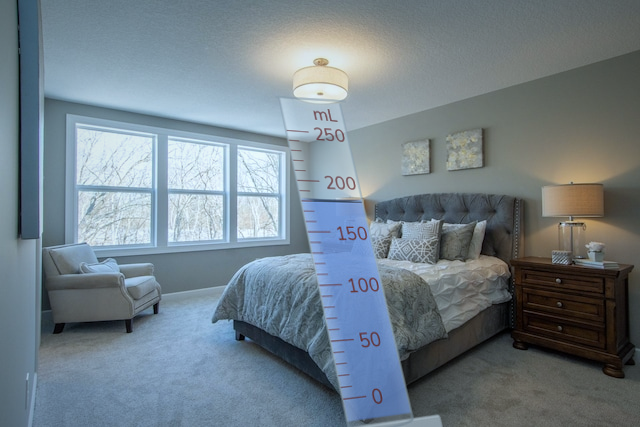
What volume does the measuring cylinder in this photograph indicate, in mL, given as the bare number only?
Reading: 180
